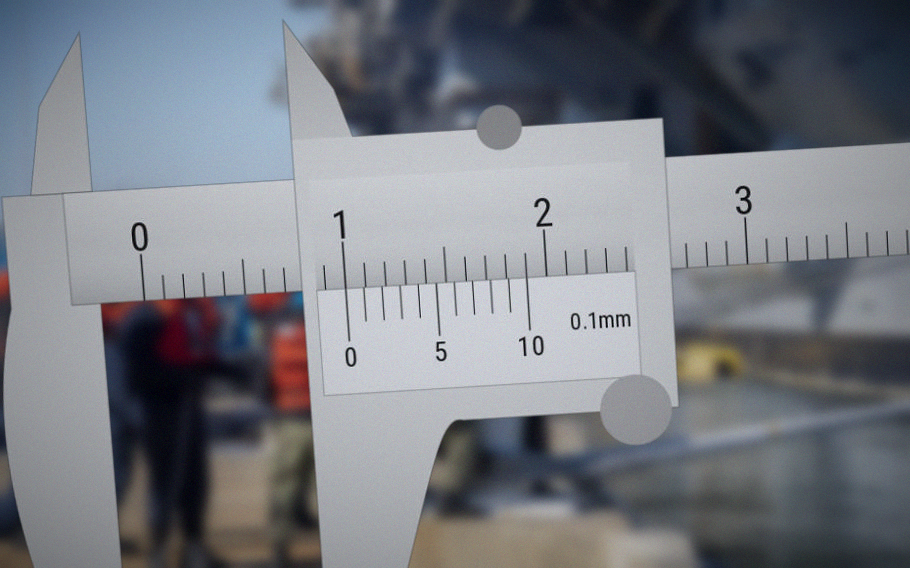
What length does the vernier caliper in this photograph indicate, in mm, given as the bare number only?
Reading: 10.0
